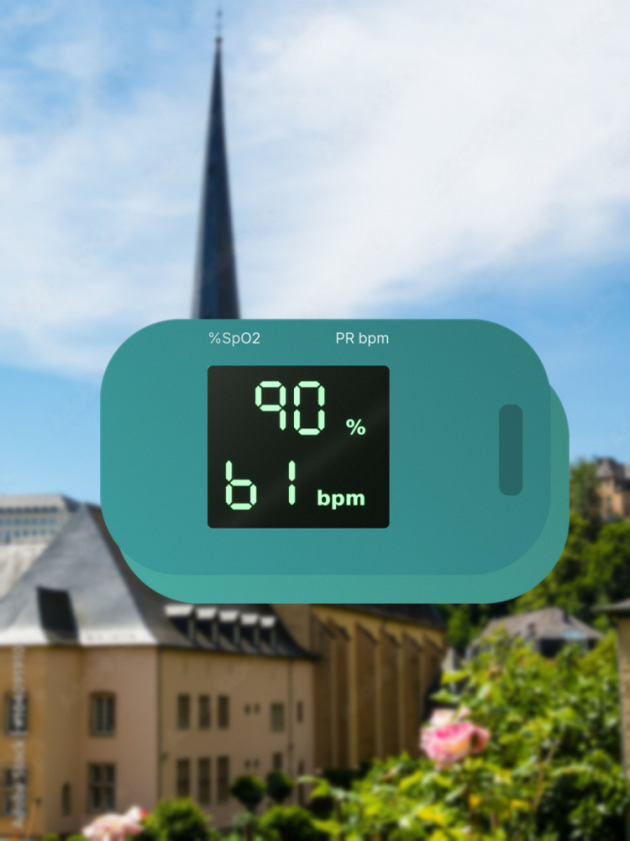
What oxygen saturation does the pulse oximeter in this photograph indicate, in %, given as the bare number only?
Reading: 90
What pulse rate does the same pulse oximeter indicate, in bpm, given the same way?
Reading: 61
